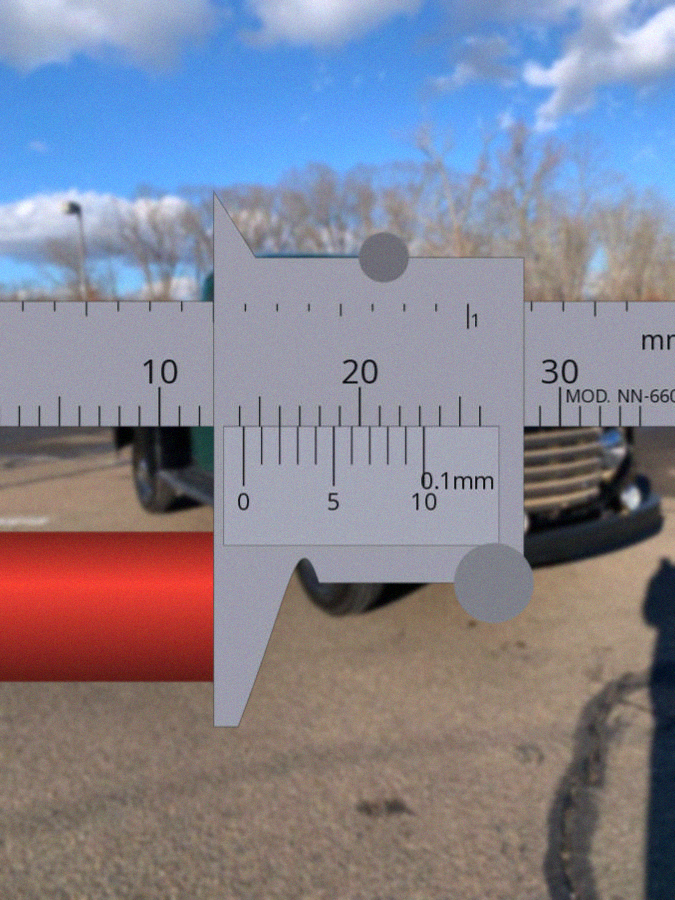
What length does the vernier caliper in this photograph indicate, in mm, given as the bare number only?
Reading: 14.2
